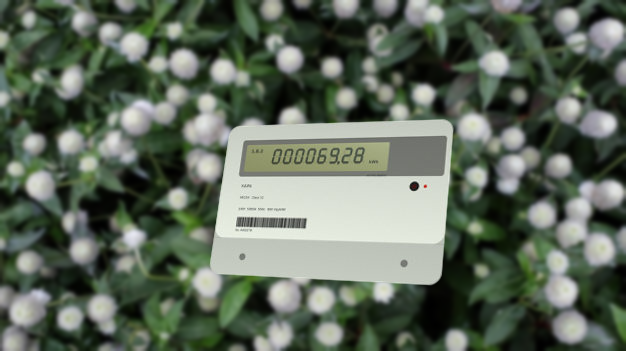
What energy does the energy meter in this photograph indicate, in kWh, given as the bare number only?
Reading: 69.28
